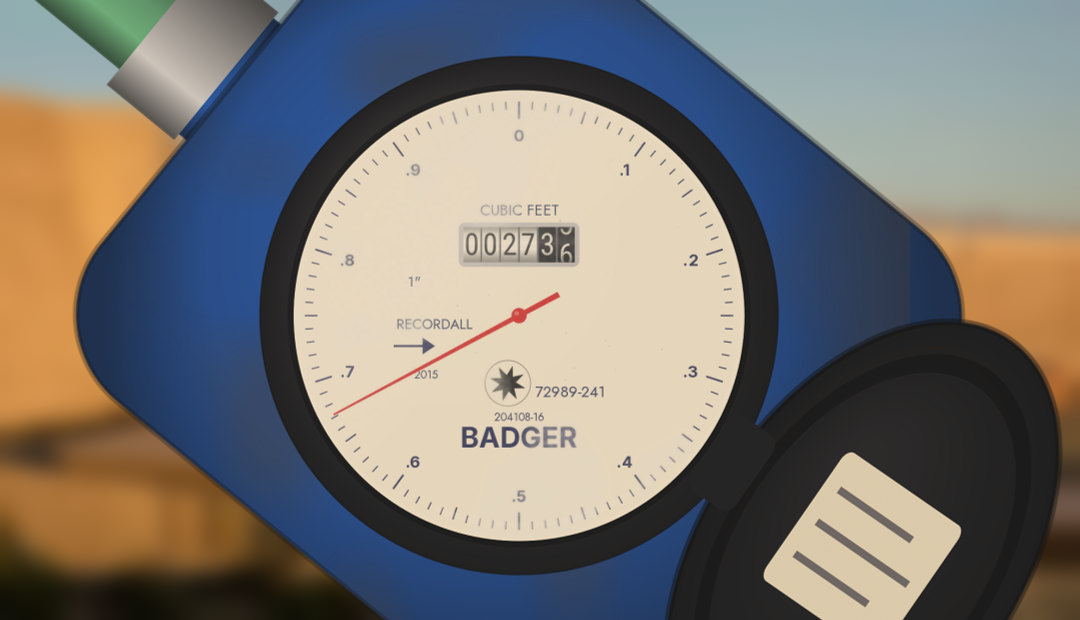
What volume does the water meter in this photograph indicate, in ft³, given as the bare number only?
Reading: 2735.67
